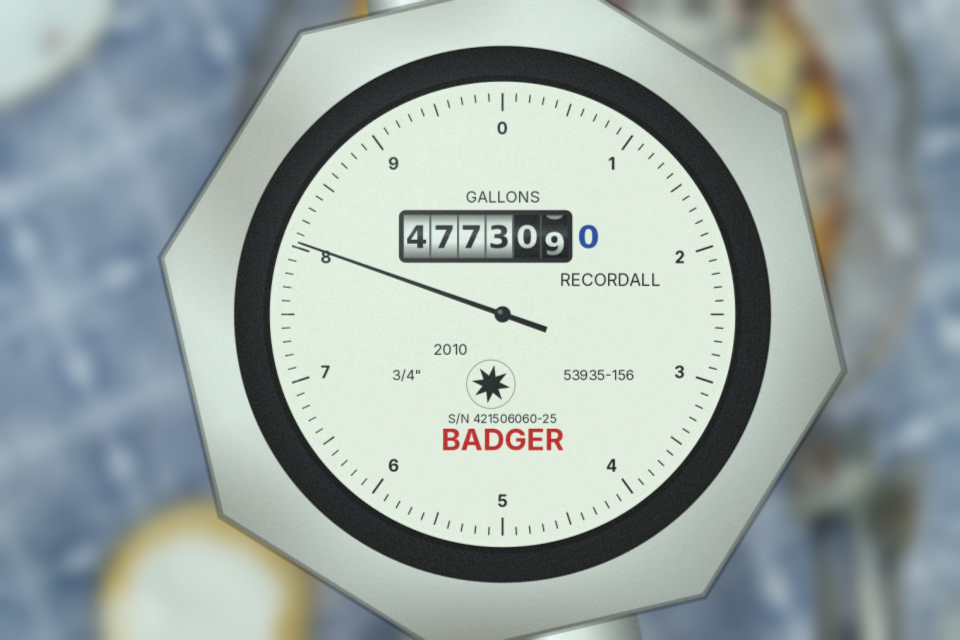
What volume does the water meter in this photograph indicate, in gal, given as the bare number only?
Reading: 4773088.0
